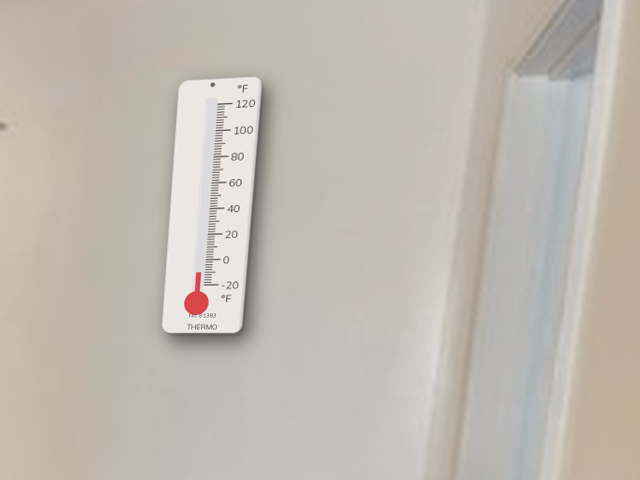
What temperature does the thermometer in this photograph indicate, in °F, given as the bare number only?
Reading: -10
